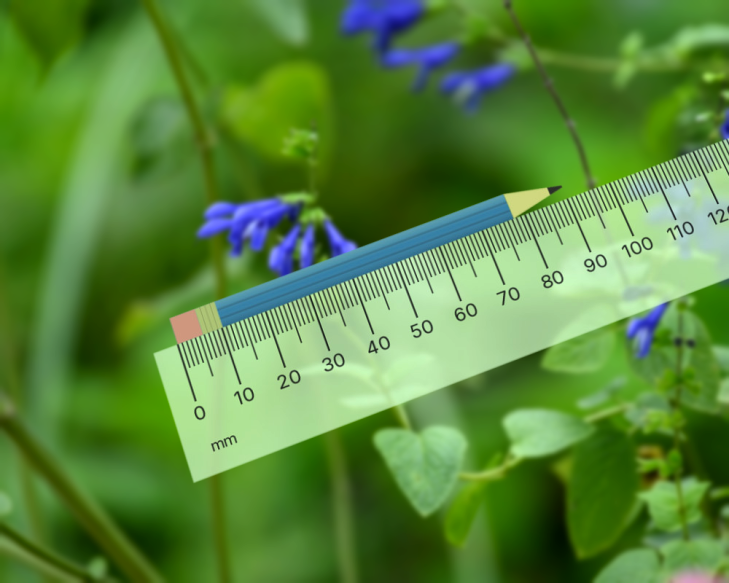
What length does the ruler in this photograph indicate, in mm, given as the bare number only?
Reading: 90
